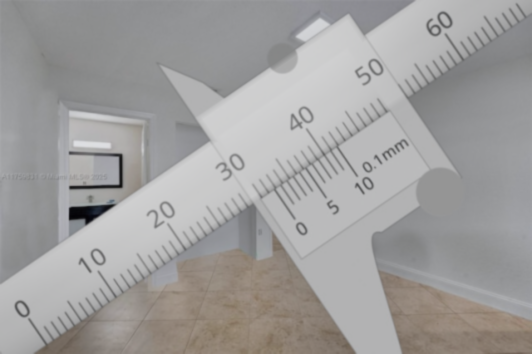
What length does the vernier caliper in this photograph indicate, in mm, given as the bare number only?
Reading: 32.8
